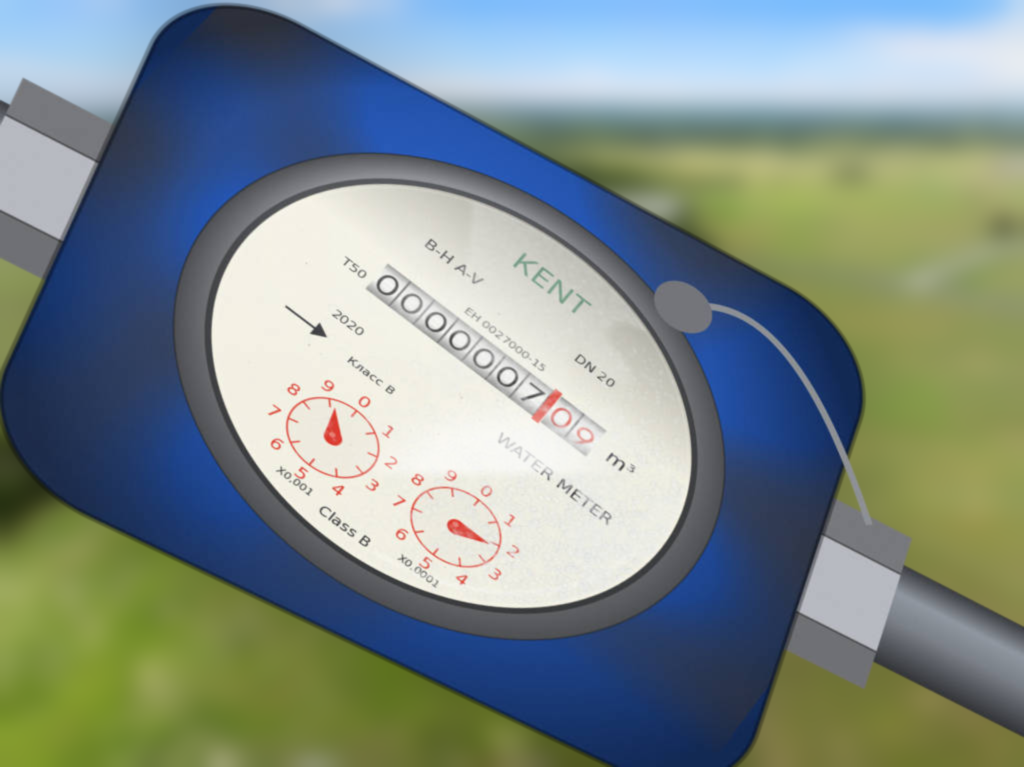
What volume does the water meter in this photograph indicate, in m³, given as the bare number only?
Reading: 7.0892
